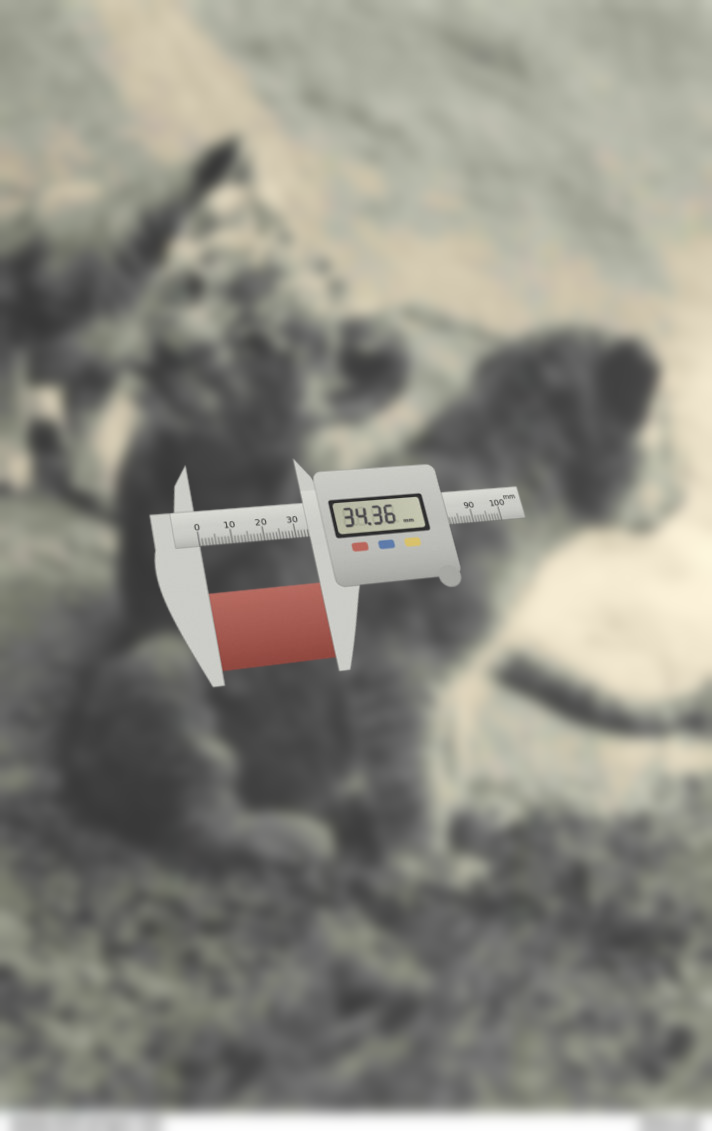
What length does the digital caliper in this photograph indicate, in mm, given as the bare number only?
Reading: 34.36
